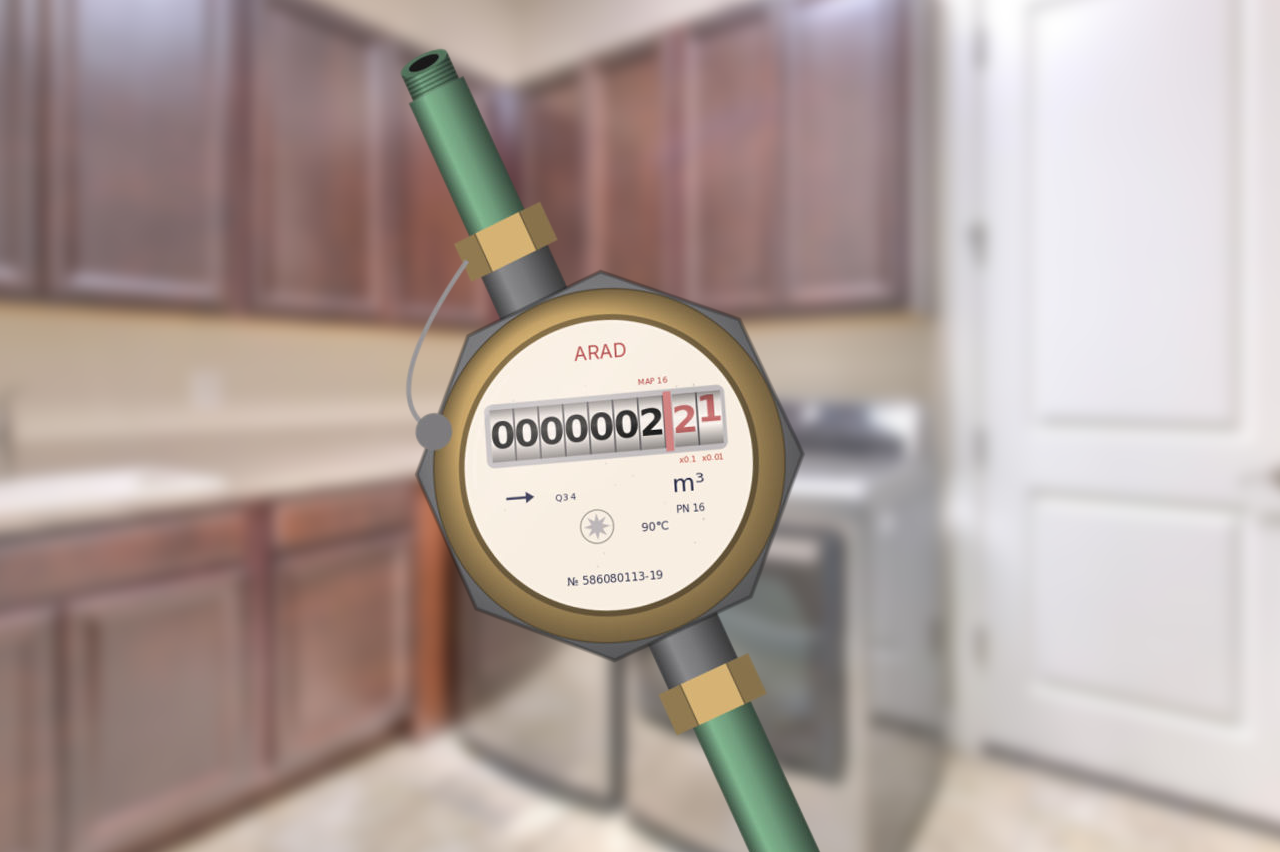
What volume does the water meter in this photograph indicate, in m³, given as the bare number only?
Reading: 2.21
